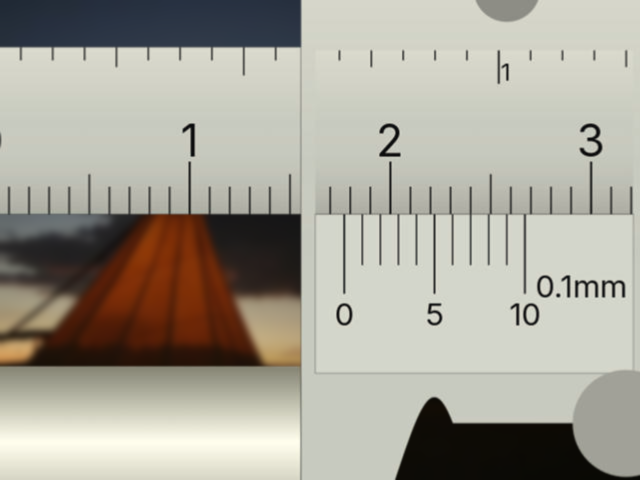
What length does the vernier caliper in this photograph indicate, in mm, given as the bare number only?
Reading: 17.7
